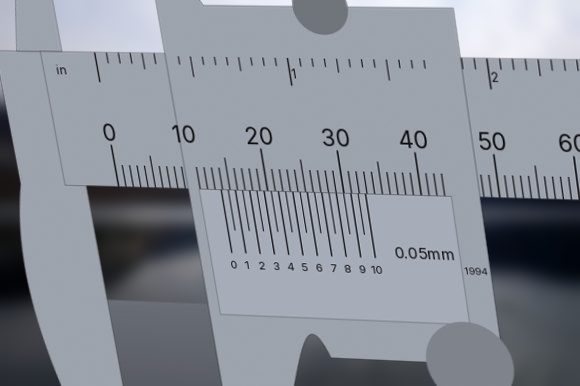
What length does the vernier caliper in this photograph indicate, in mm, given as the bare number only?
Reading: 13.8
